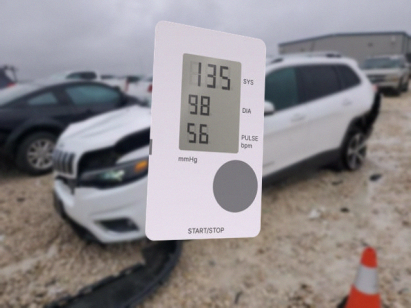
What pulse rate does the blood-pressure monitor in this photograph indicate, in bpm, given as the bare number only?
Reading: 56
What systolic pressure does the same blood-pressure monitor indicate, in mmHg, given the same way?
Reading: 135
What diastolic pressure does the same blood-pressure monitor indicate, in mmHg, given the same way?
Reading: 98
